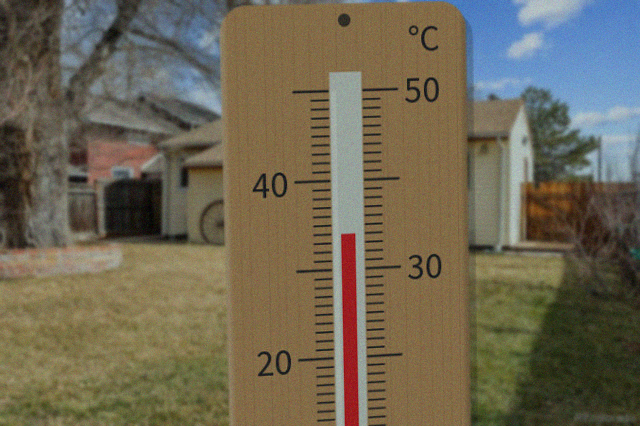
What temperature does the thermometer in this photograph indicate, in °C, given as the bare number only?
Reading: 34
